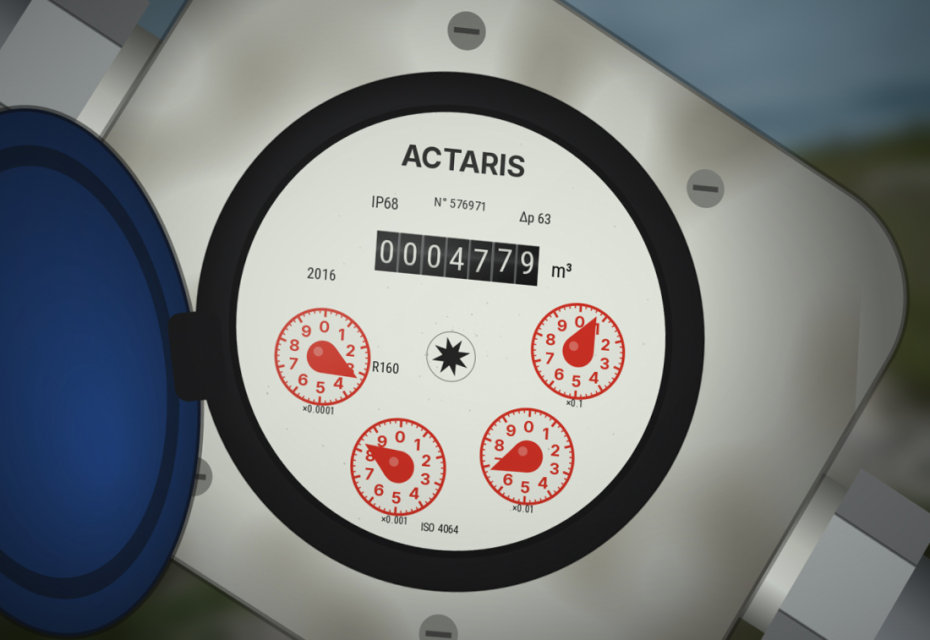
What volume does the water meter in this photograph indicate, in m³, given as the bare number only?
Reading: 4779.0683
